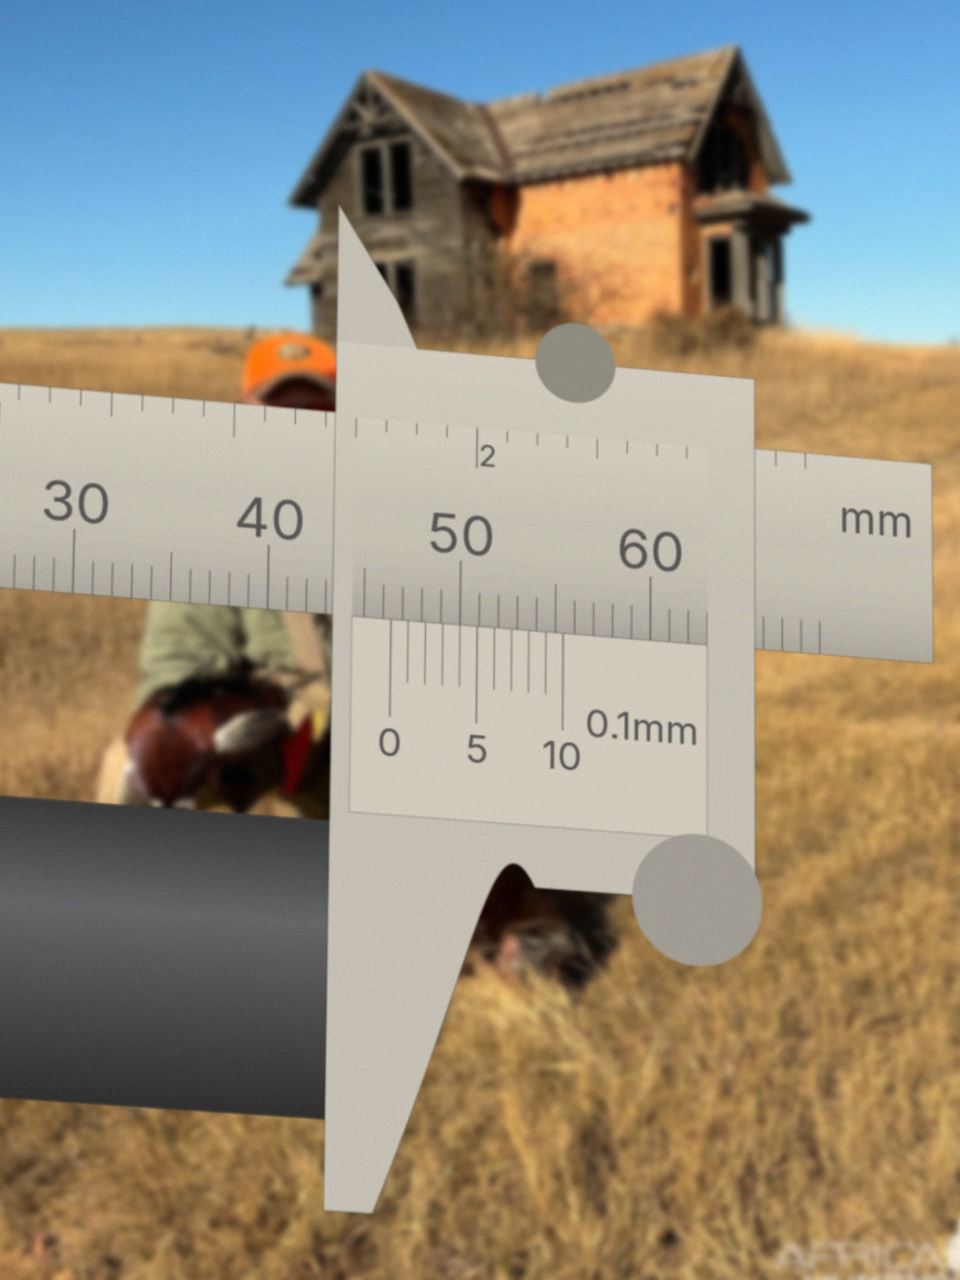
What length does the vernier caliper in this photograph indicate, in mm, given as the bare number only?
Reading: 46.4
